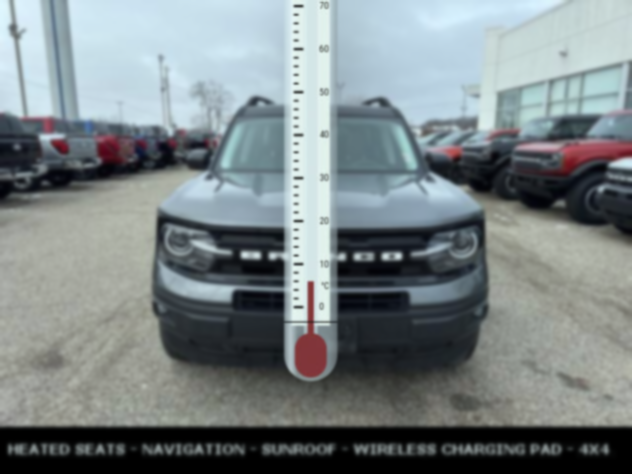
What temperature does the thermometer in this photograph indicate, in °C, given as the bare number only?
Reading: 6
